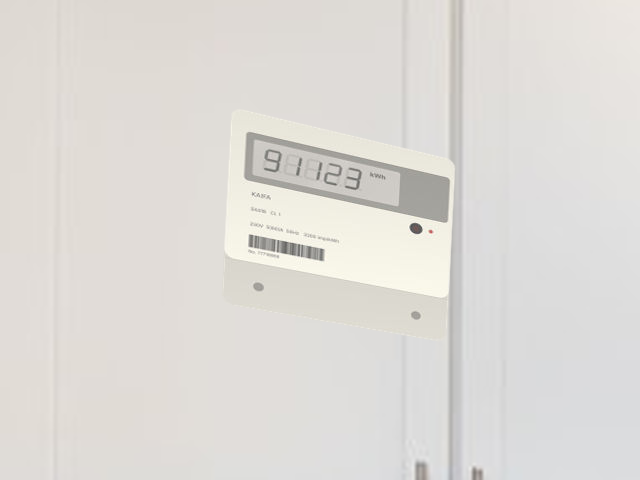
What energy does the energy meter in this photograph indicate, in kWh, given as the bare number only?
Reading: 91123
